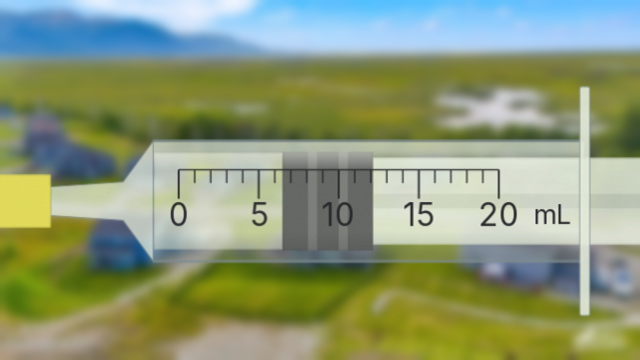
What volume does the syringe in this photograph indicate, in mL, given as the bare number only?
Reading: 6.5
